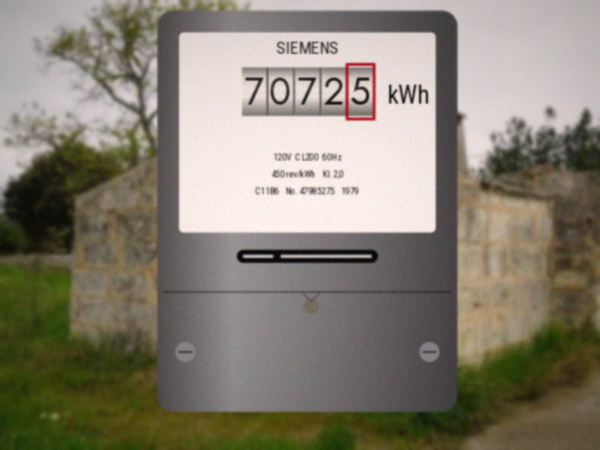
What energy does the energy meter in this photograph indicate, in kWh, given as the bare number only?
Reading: 7072.5
